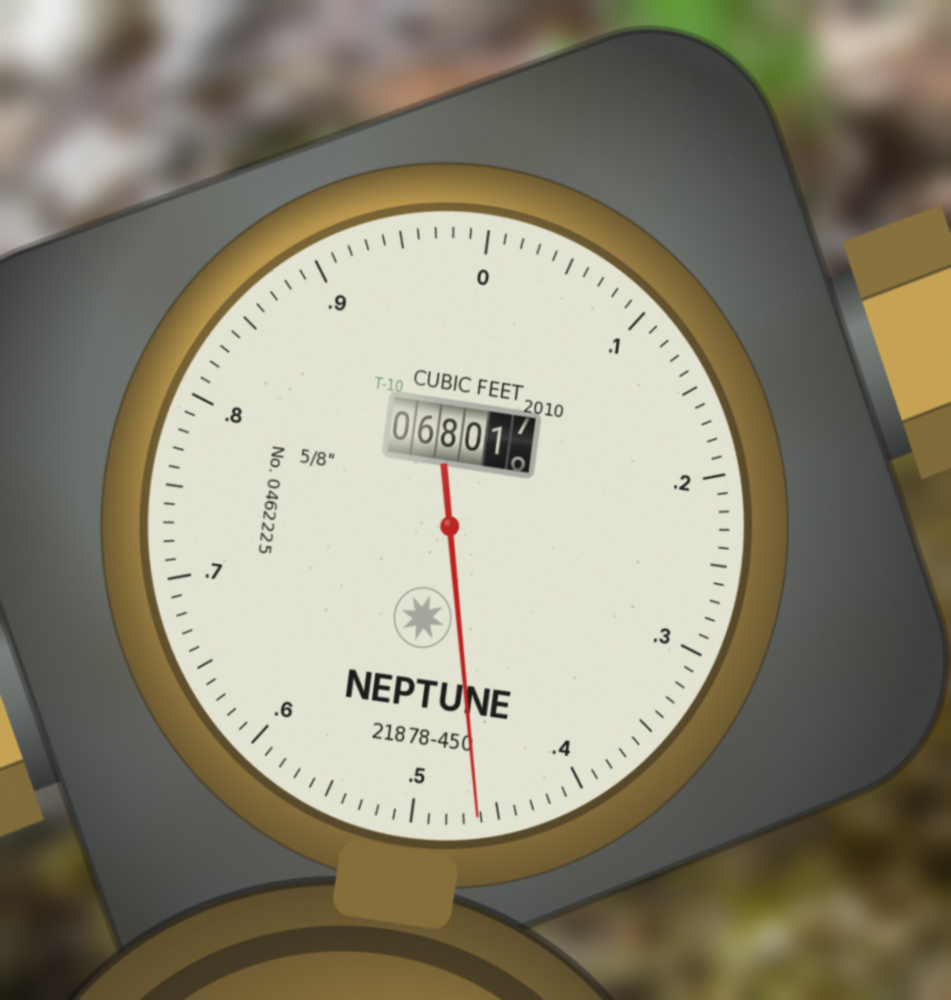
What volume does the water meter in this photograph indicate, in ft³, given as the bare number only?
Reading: 68017.46
